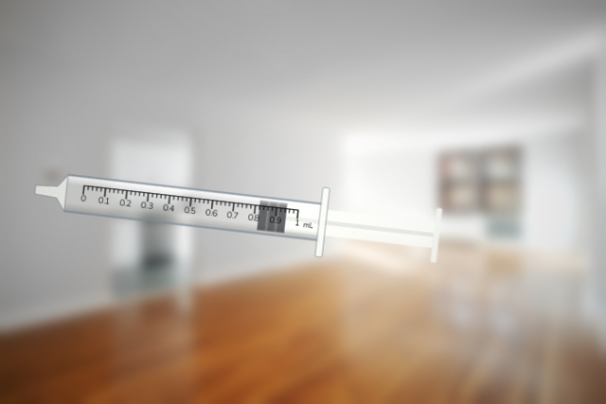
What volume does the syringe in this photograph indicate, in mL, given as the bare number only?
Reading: 0.82
